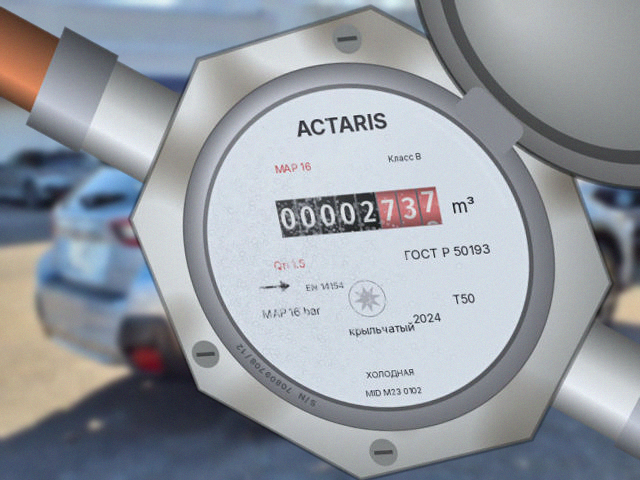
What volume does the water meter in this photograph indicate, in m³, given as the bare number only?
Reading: 2.737
